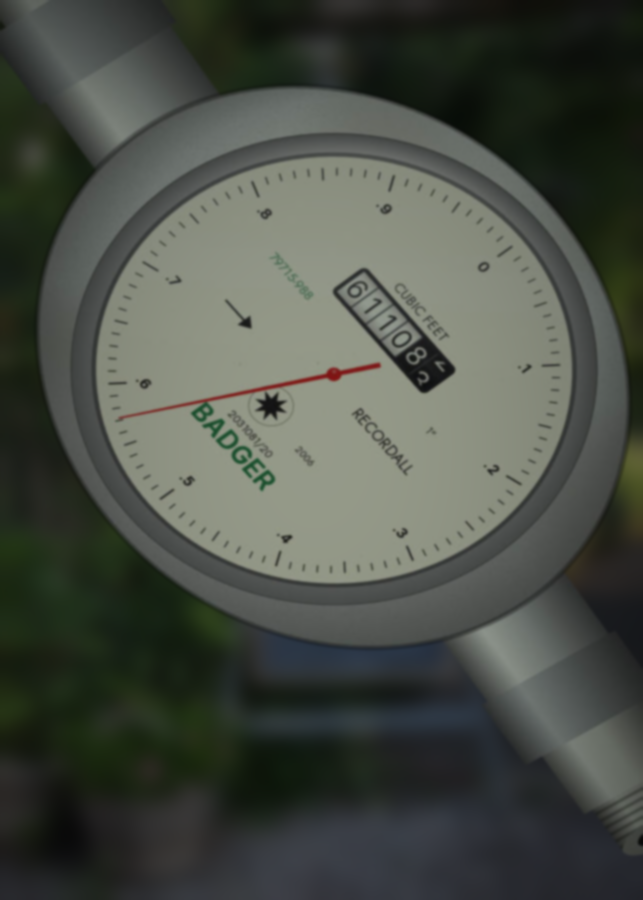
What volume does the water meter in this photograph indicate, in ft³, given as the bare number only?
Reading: 611082.57
